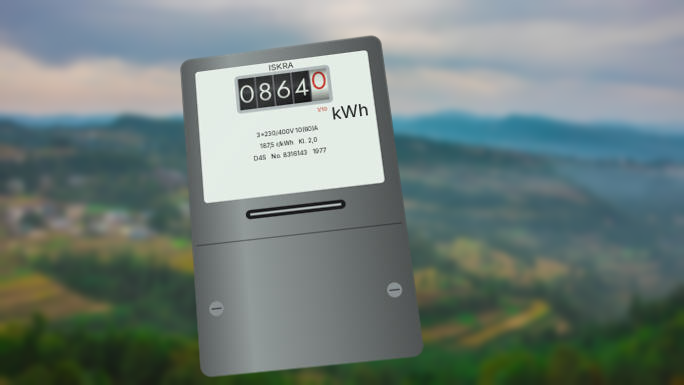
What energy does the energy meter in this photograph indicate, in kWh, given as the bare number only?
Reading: 864.0
